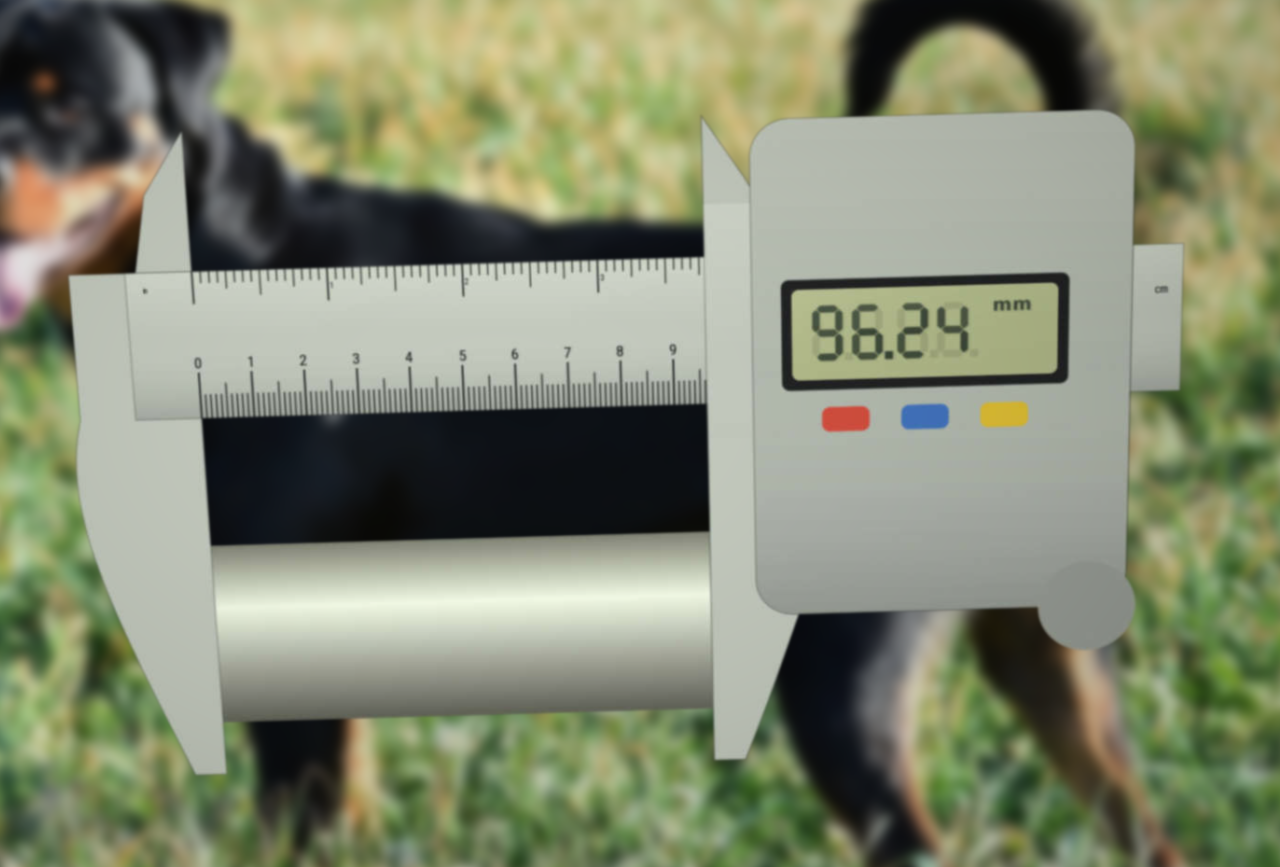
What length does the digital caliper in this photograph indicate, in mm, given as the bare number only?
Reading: 96.24
